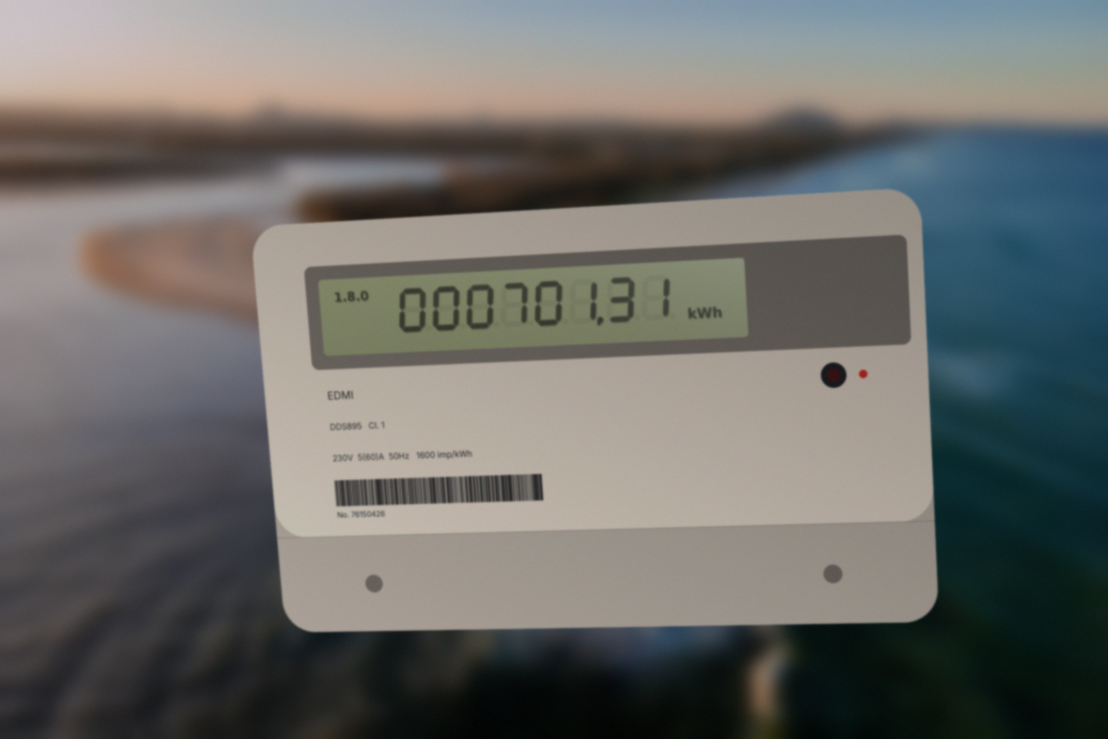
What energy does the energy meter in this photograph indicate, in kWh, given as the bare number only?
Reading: 701.31
